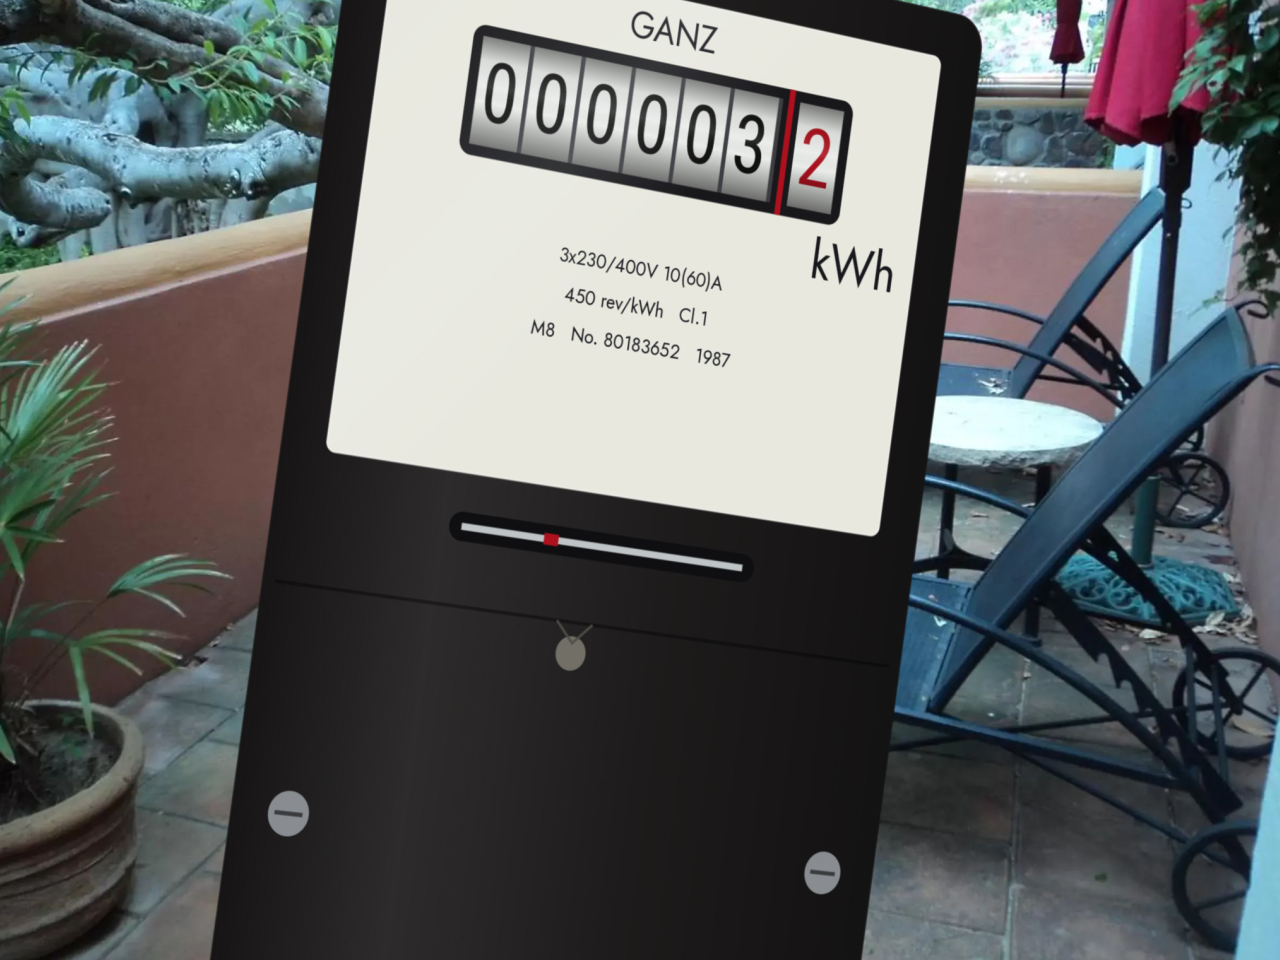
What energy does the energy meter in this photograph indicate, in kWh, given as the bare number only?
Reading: 3.2
